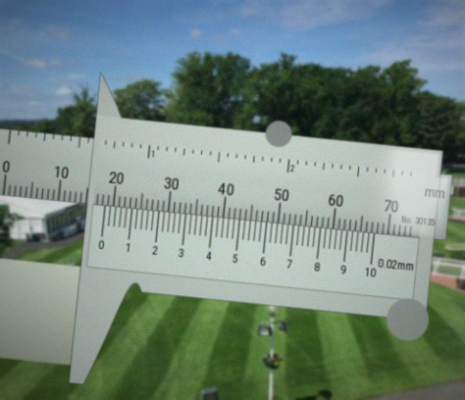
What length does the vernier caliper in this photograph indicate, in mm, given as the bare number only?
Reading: 18.5
